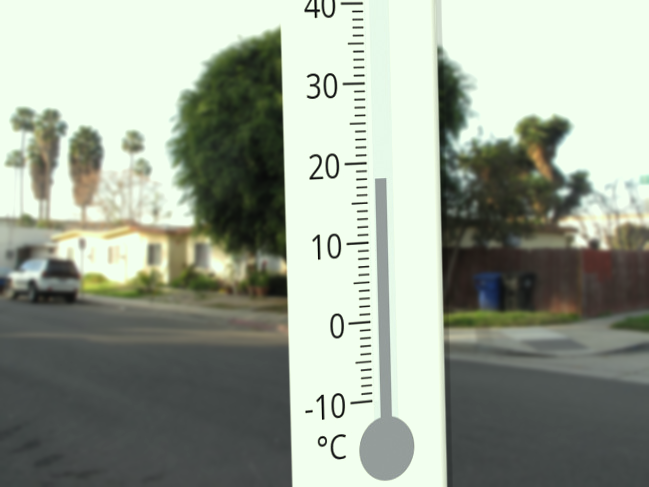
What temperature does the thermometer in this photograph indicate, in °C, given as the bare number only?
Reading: 18
